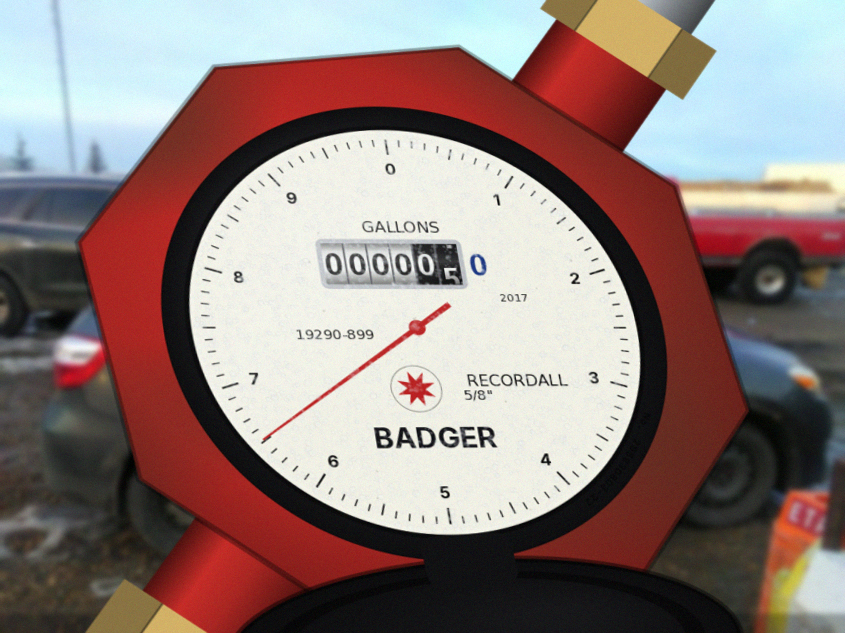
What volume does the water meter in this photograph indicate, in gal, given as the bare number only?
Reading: 46.5
